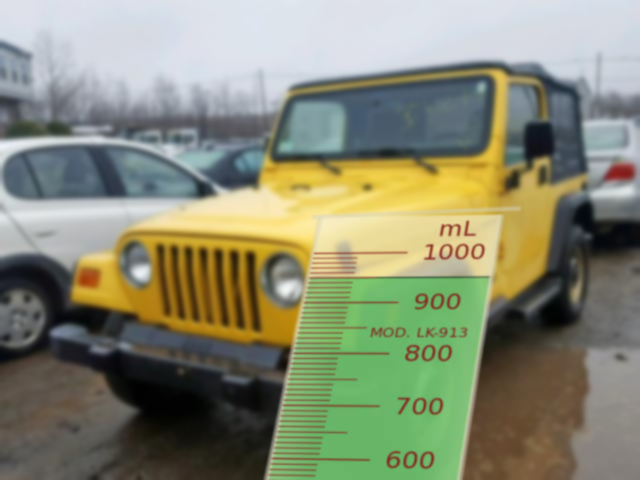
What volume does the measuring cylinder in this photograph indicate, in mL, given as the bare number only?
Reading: 950
